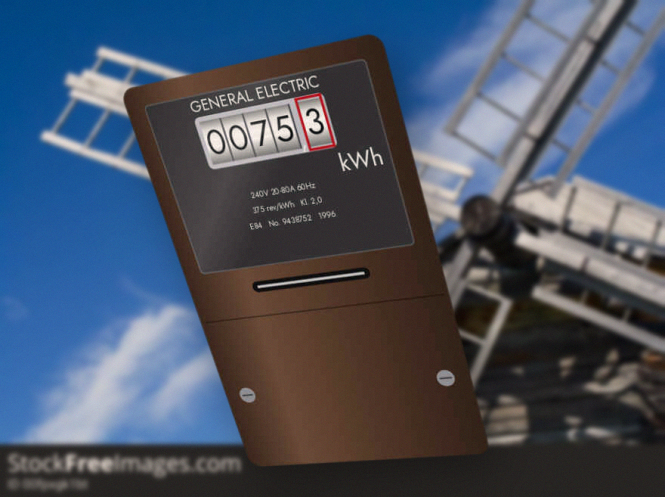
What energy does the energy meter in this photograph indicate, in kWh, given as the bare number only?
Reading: 75.3
